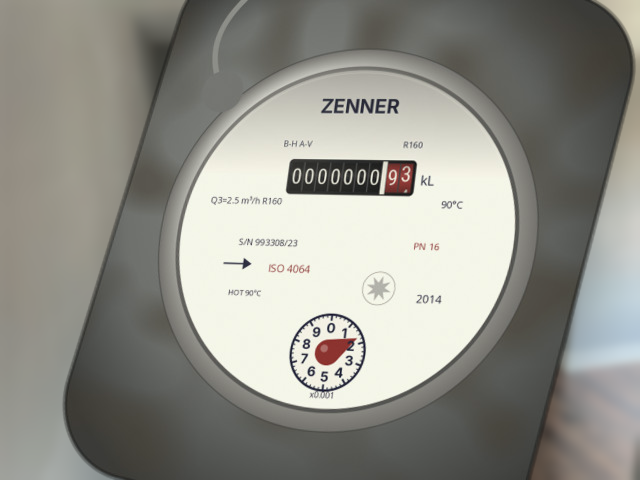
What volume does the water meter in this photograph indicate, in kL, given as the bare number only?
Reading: 0.931
